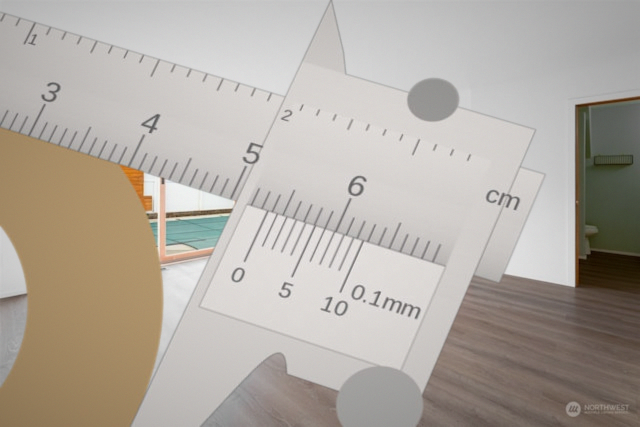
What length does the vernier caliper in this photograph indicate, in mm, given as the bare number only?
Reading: 53.6
